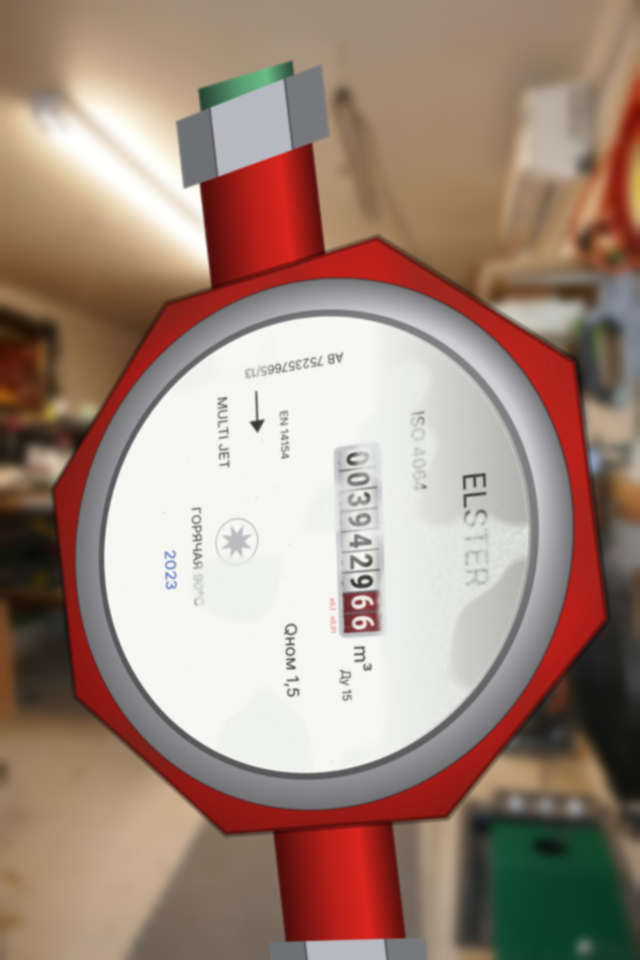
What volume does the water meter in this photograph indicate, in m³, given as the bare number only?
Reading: 39429.66
